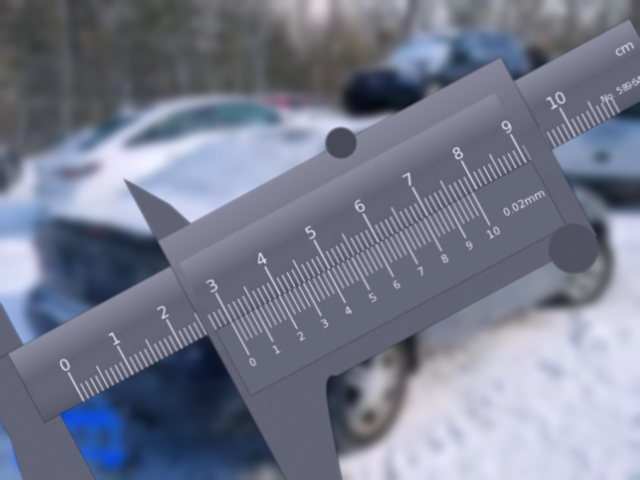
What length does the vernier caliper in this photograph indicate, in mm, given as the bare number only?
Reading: 30.0
